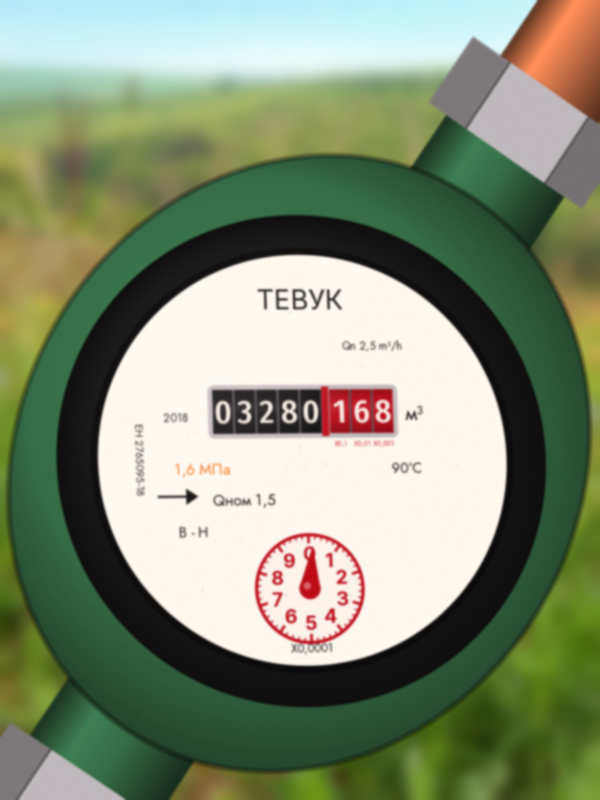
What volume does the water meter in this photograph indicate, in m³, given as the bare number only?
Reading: 3280.1680
